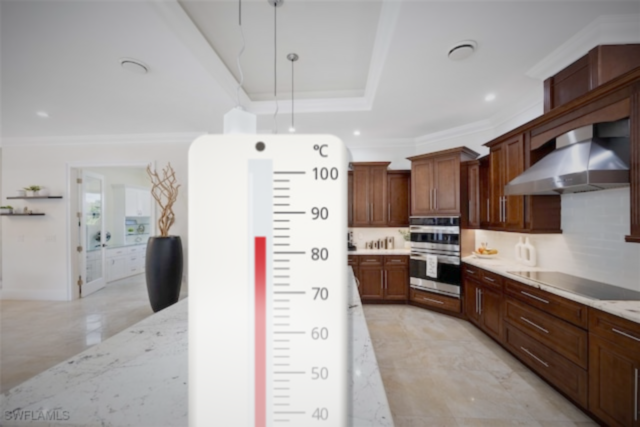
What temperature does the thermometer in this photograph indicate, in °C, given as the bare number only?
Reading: 84
